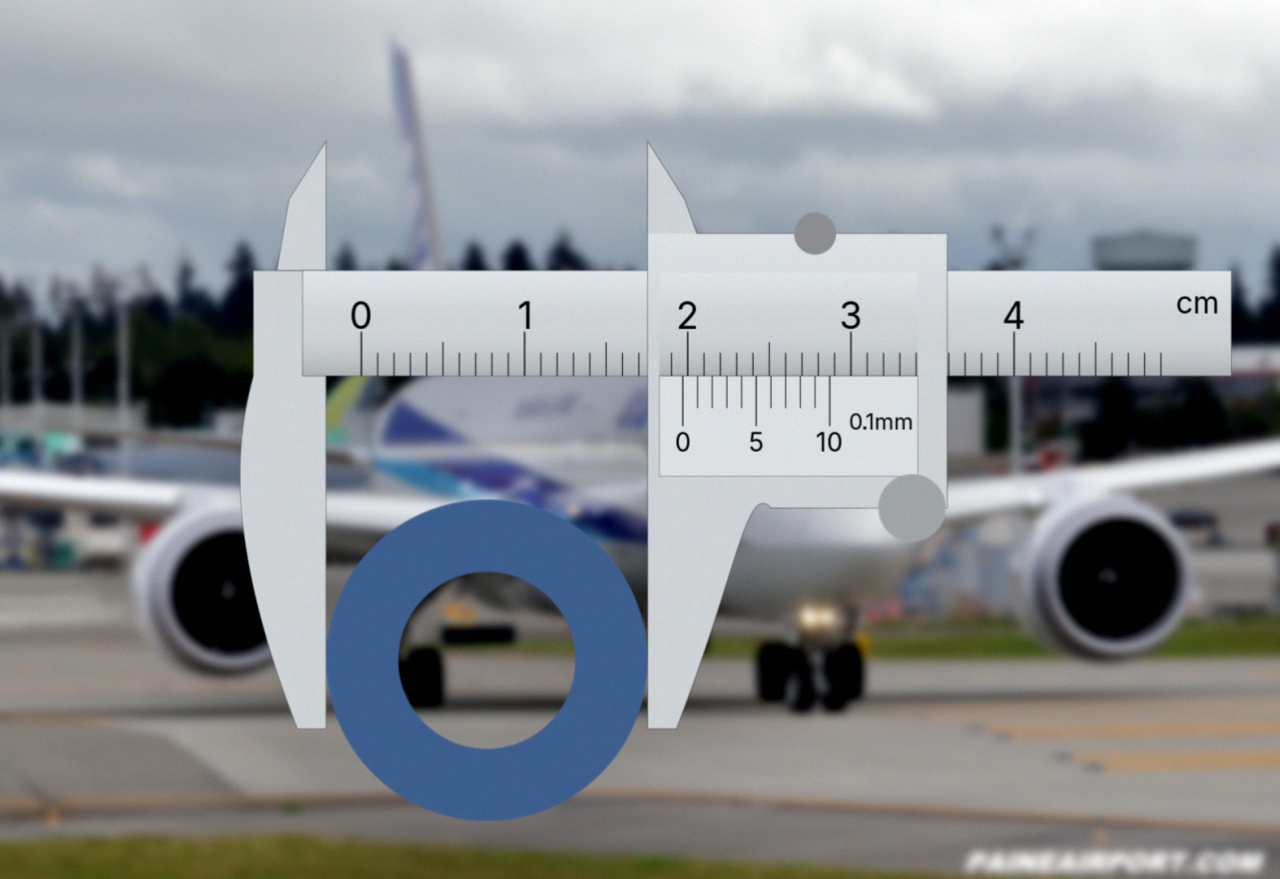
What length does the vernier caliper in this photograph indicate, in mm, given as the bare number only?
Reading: 19.7
